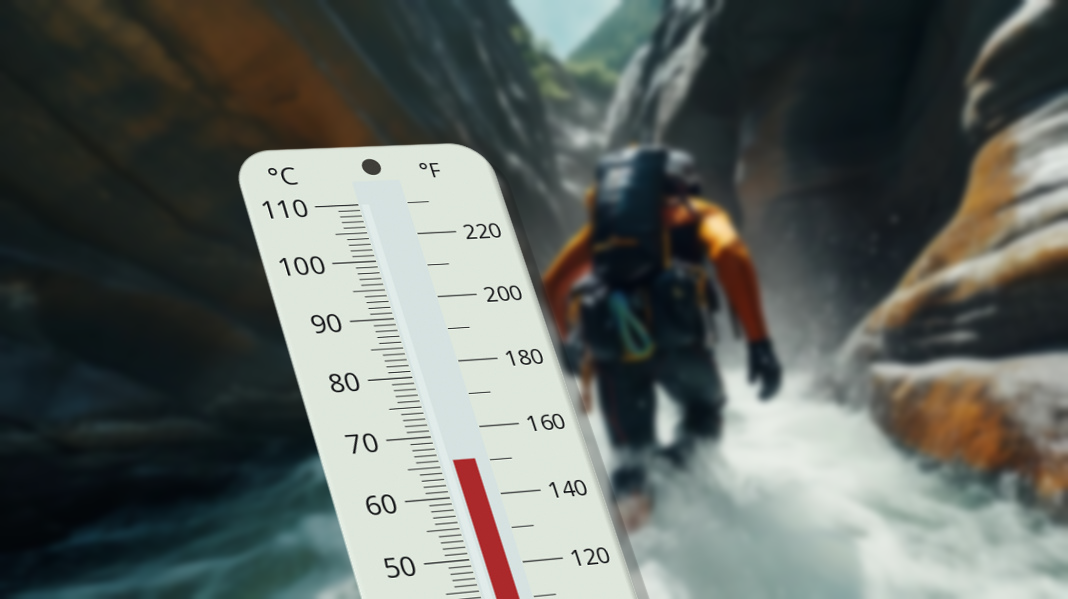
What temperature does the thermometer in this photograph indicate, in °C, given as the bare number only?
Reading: 66
